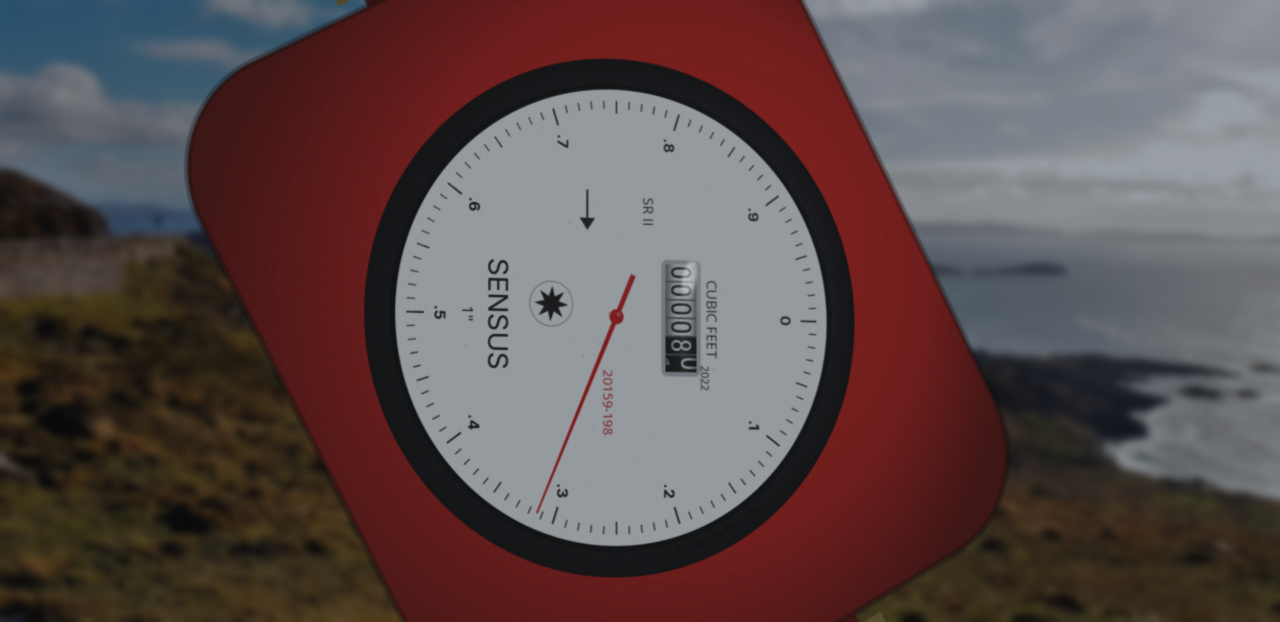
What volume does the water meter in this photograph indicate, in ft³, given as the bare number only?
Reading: 80.31
